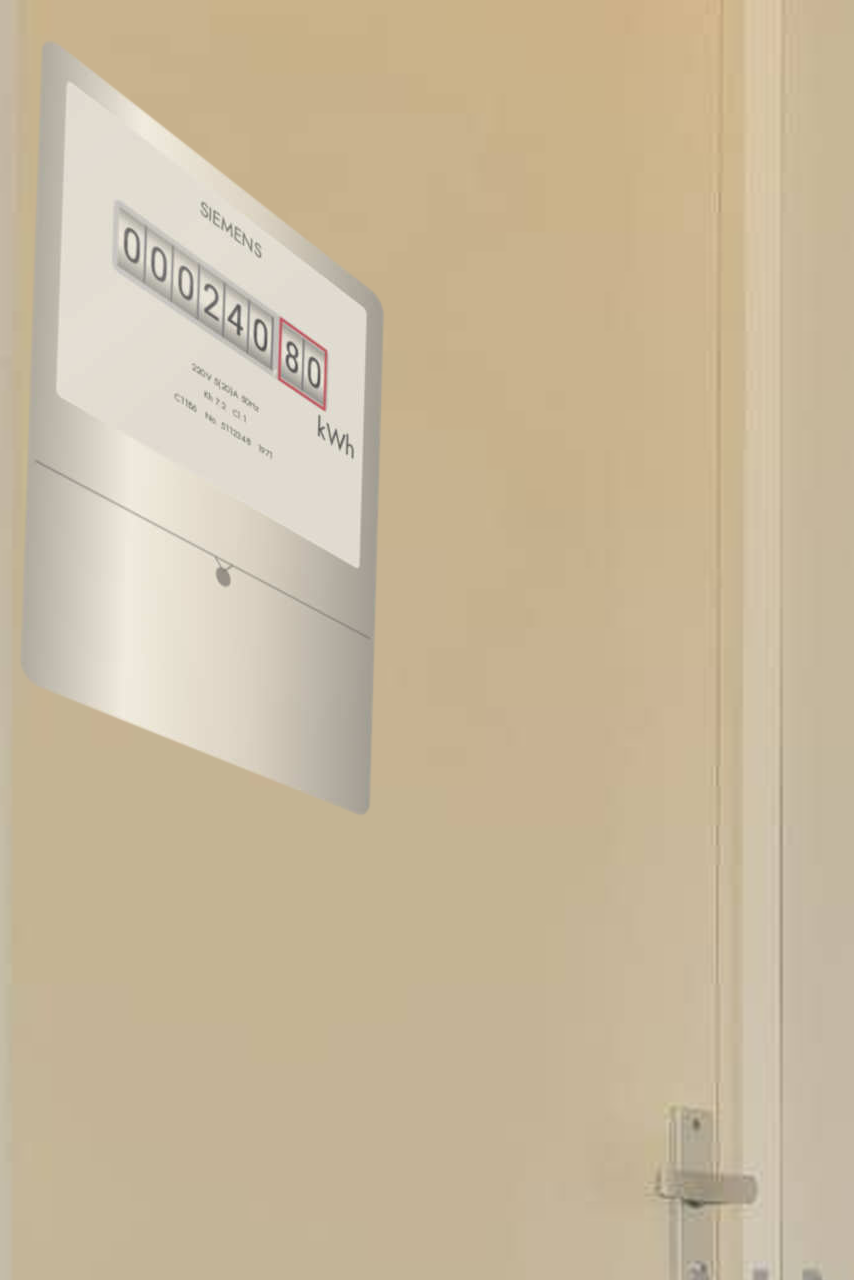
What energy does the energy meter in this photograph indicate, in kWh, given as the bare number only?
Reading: 240.80
